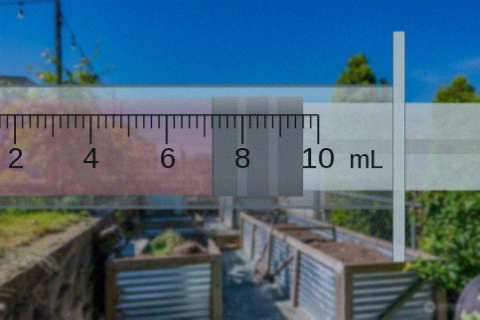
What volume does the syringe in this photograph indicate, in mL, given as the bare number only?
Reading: 7.2
